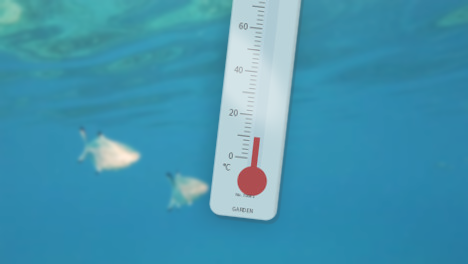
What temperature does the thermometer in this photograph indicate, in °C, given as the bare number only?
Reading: 10
